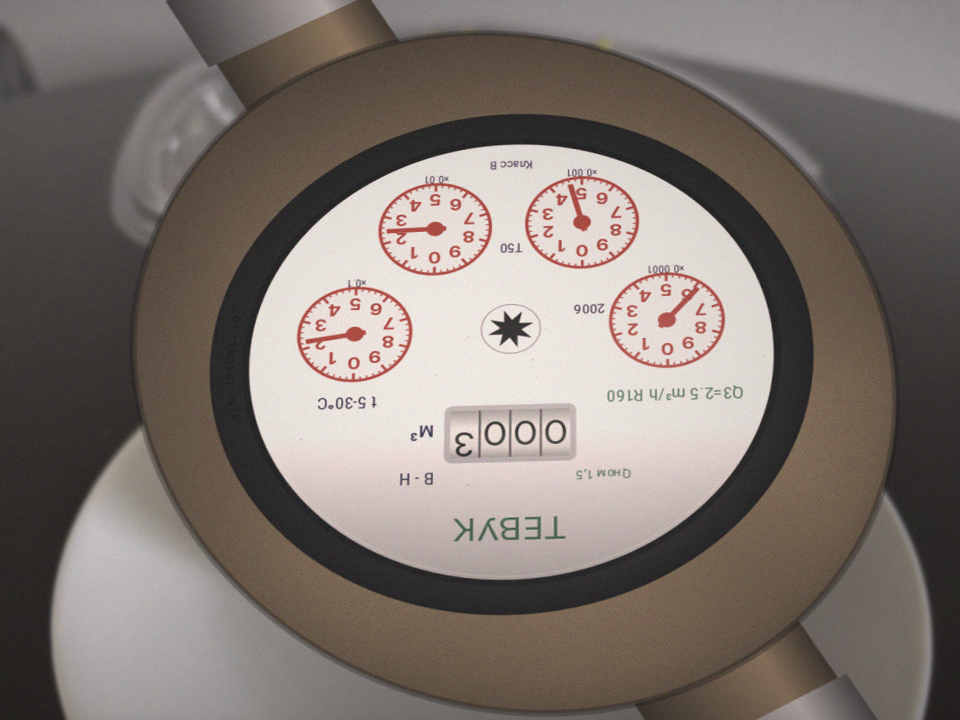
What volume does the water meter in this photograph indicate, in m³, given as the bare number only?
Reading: 3.2246
